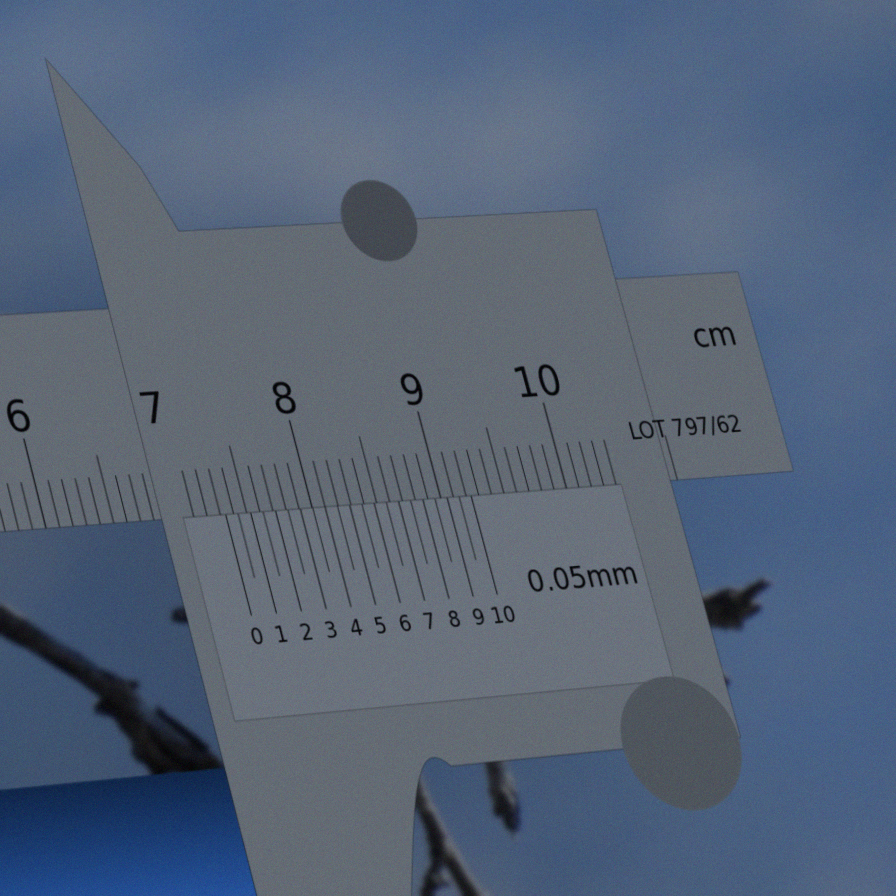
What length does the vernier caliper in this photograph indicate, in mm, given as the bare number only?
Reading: 73.4
